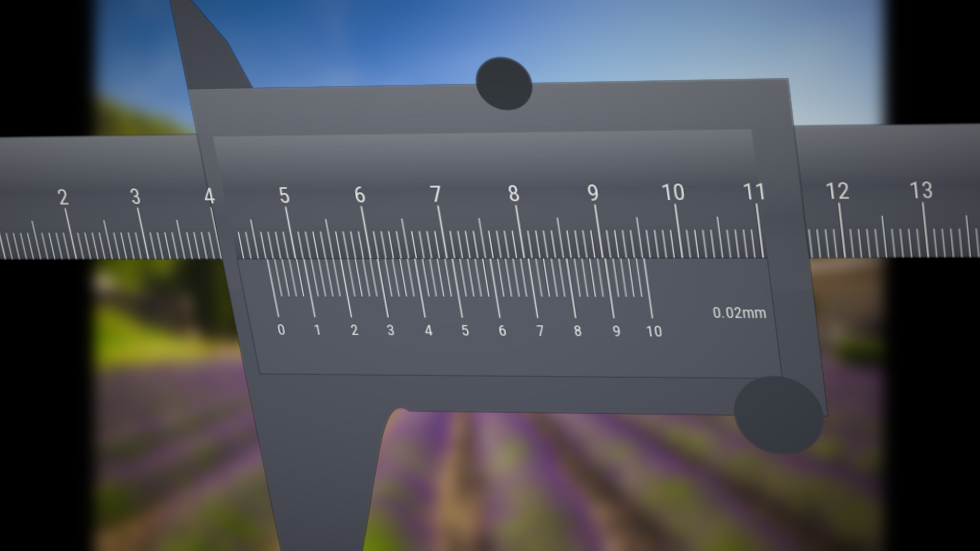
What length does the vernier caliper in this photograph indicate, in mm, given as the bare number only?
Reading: 46.2
